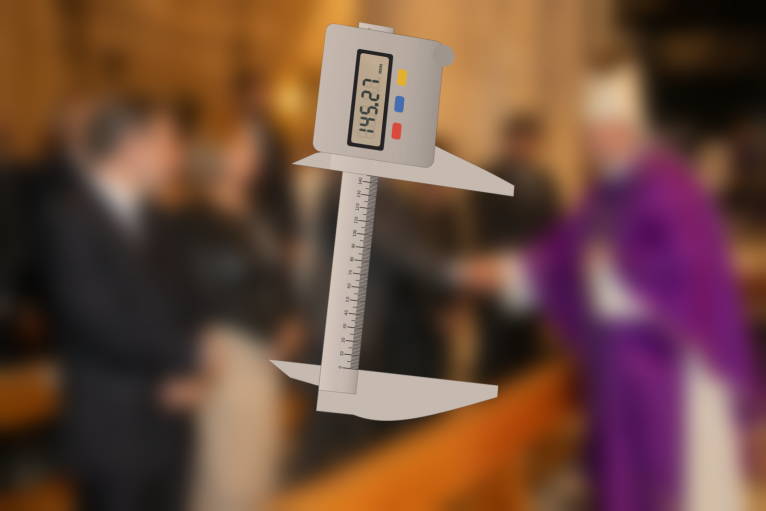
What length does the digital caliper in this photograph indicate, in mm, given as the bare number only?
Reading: 145.27
